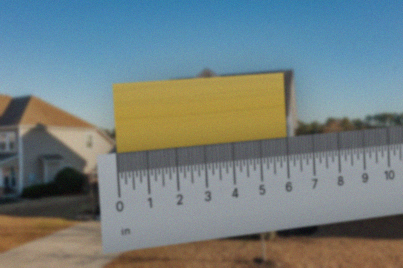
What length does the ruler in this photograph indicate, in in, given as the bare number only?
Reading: 6
